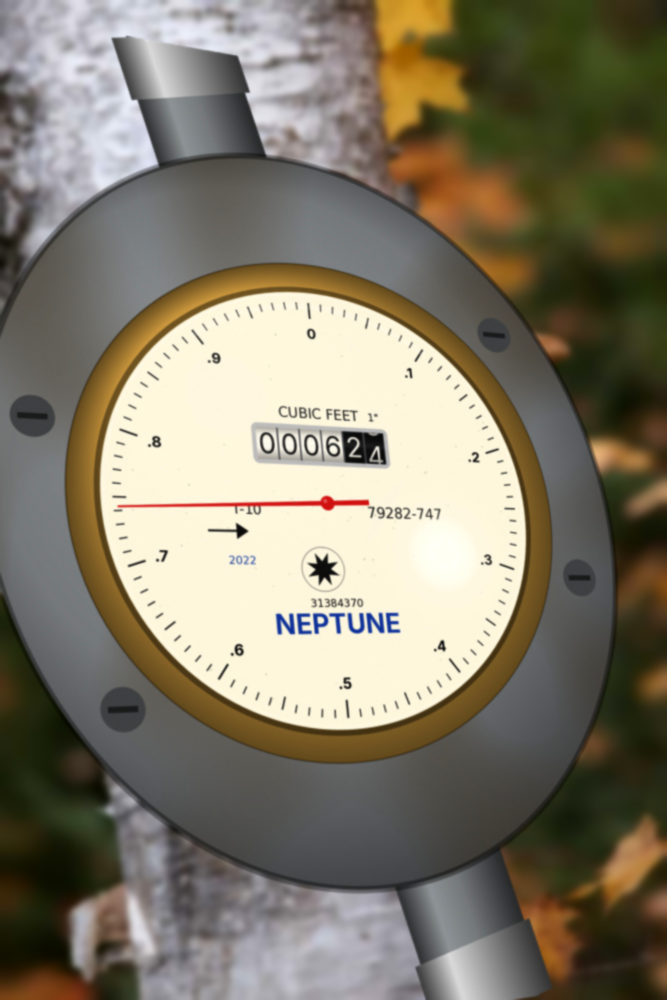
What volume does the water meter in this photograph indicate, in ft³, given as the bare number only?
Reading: 623.74
